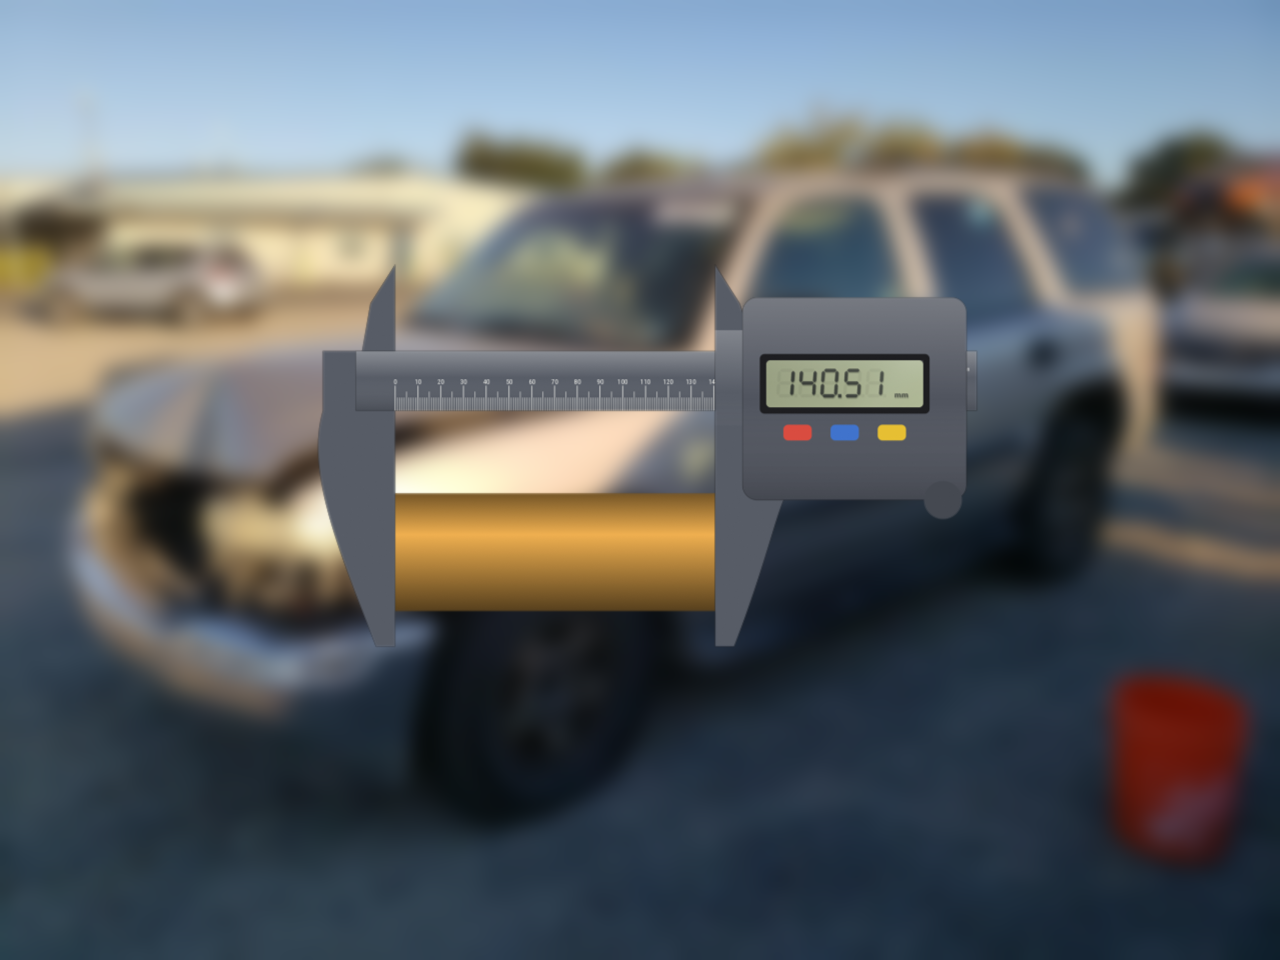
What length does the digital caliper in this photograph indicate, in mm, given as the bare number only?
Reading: 140.51
